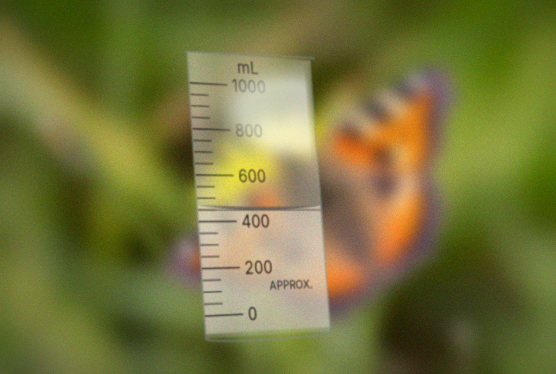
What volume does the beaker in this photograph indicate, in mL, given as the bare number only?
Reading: 450
